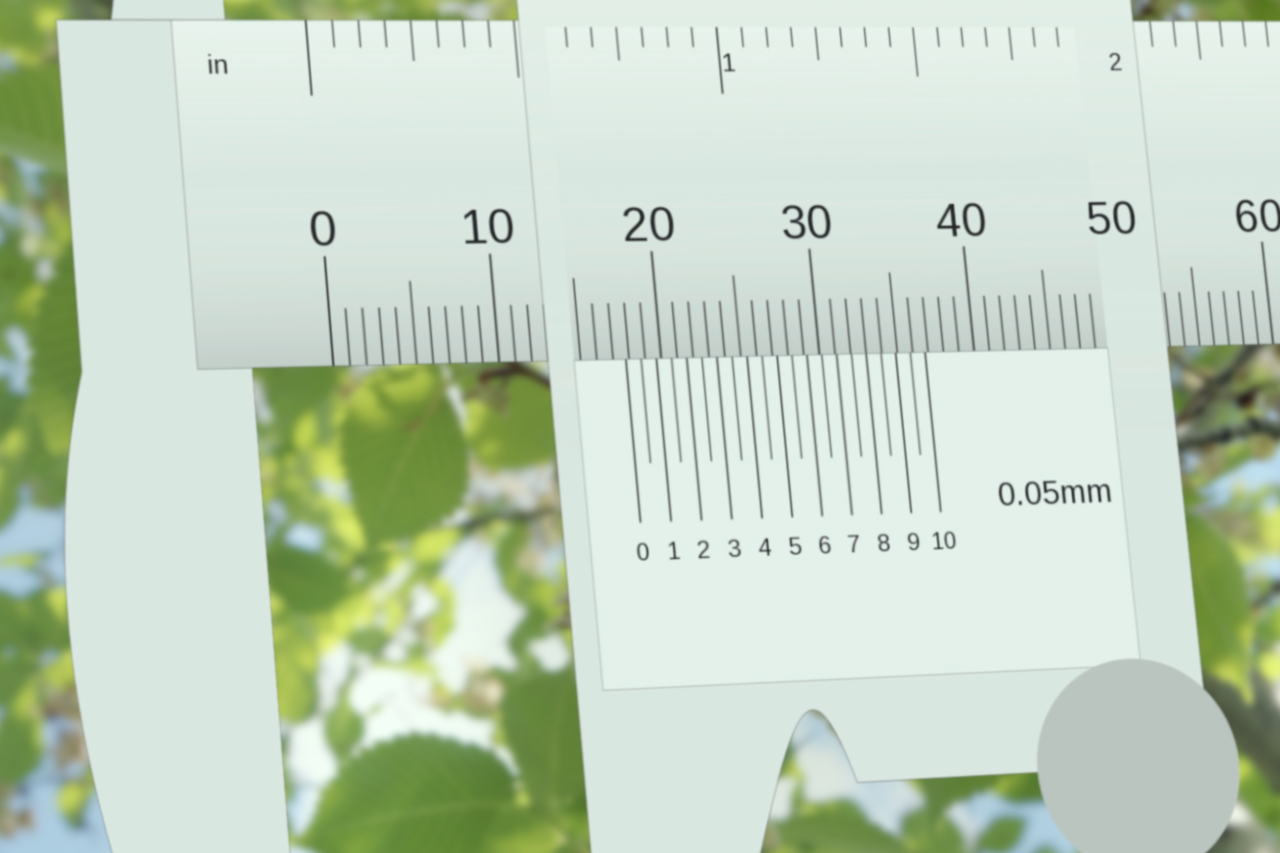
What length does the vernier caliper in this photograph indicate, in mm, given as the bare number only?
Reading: 17.8
